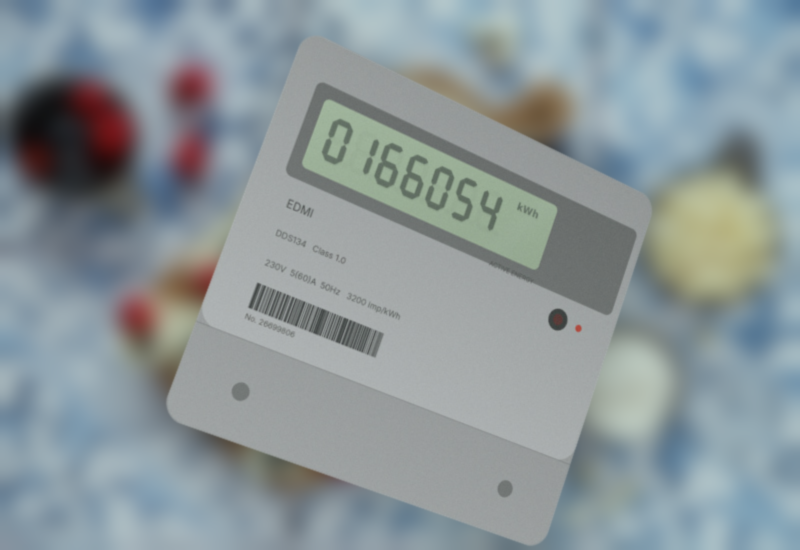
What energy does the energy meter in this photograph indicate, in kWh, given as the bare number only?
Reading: 166054
